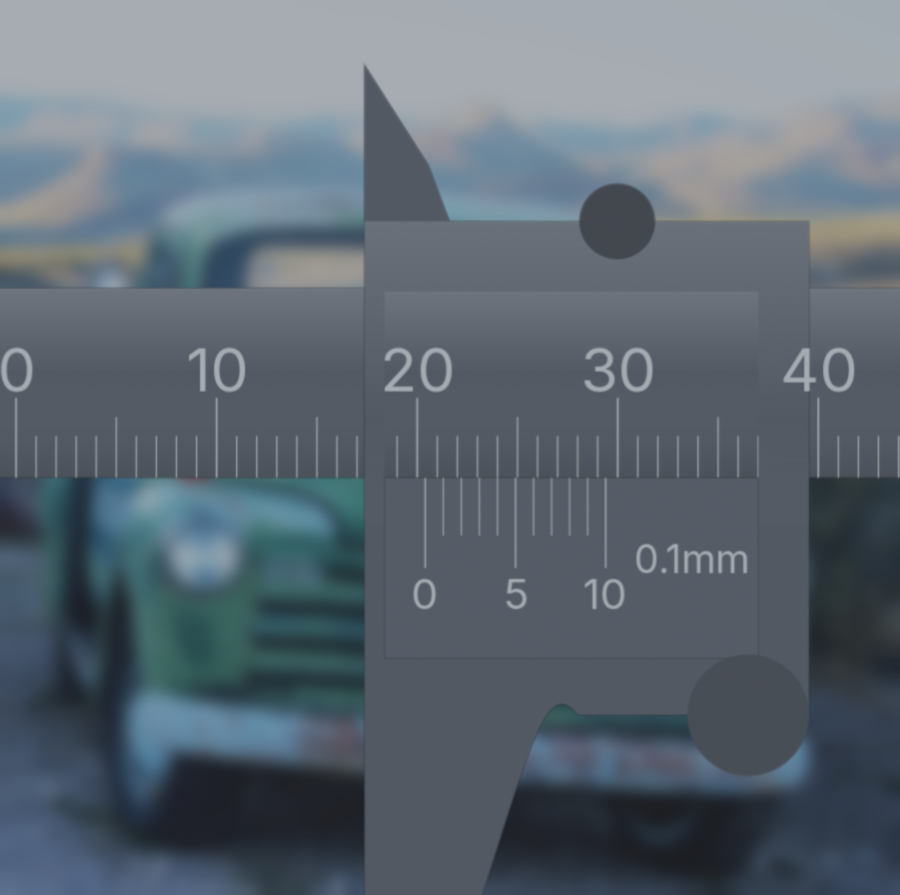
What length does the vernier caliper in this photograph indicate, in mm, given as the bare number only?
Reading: 20.4
